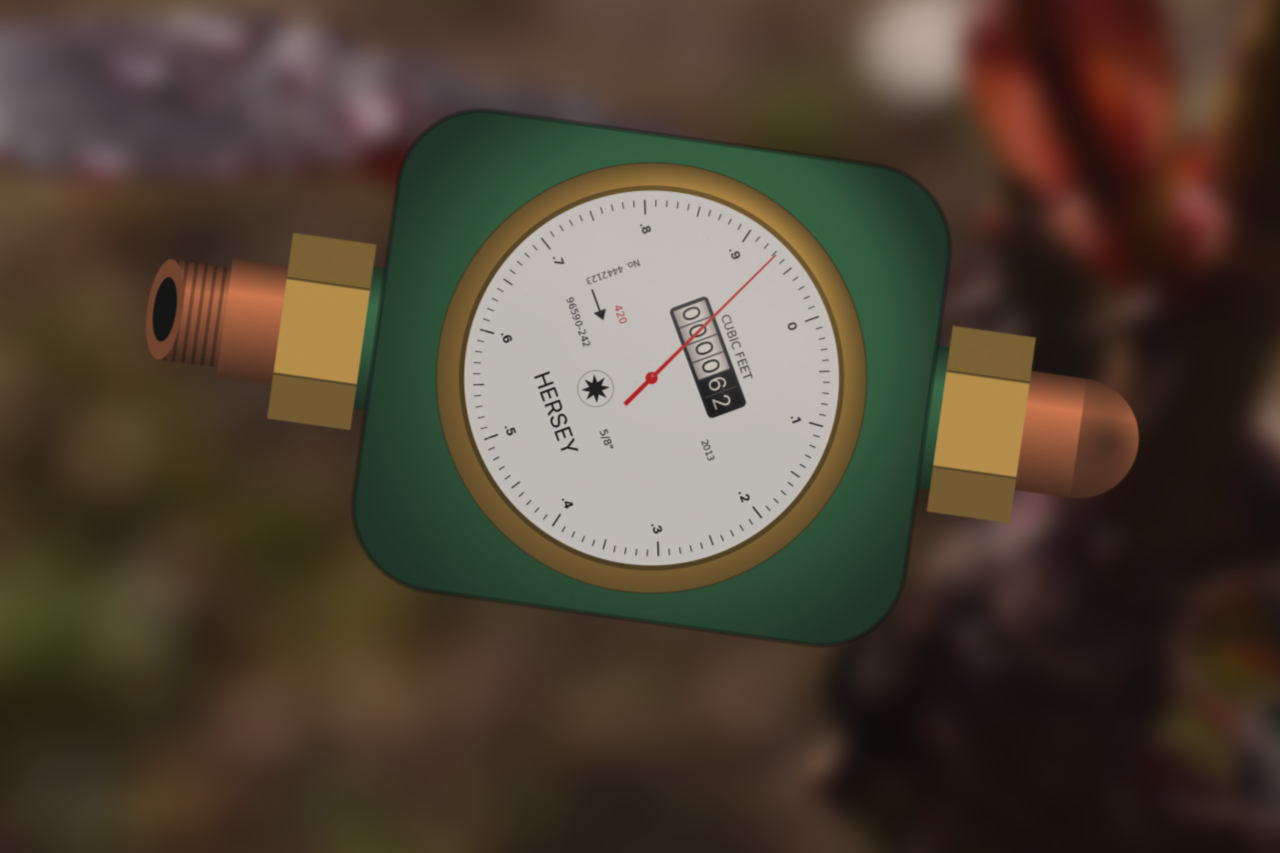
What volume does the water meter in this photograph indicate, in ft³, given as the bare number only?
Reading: 61.93
